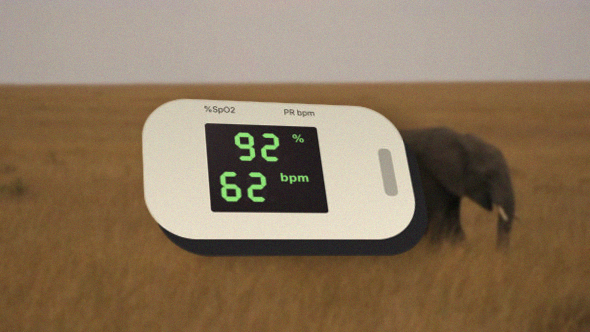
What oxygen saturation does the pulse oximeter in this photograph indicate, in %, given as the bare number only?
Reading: 92
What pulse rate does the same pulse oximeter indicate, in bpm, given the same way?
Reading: 62
